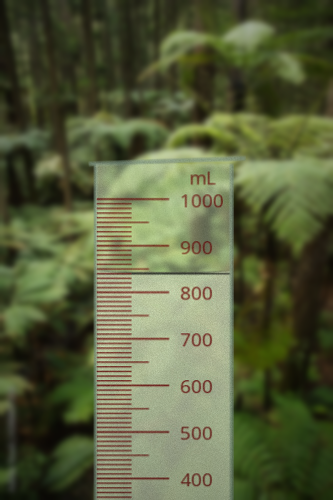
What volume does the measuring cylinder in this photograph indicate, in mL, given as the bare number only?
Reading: 840
